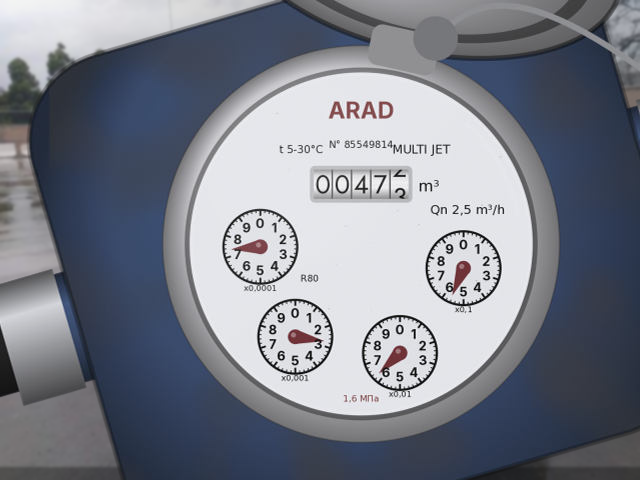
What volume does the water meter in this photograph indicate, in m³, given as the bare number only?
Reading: 472.5627
